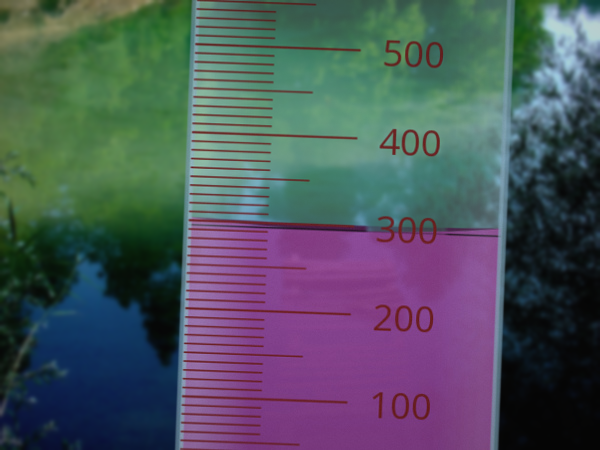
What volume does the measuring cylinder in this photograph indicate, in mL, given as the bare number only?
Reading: 295
